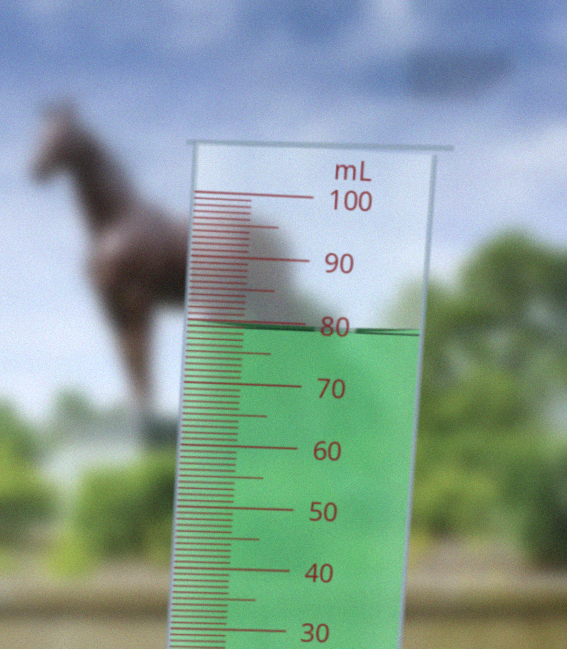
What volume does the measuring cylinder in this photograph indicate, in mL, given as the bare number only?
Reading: 79
